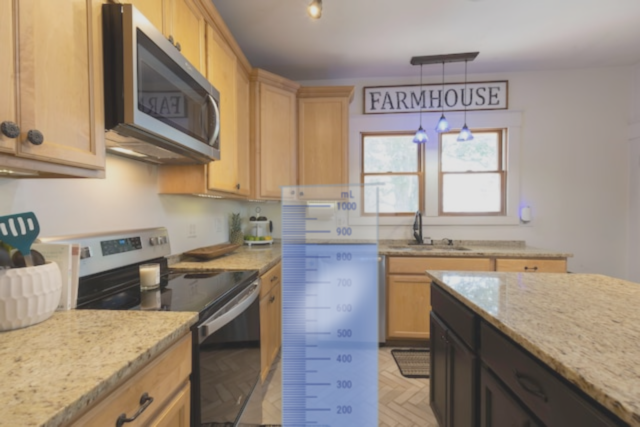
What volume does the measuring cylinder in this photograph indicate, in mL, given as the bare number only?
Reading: 850
